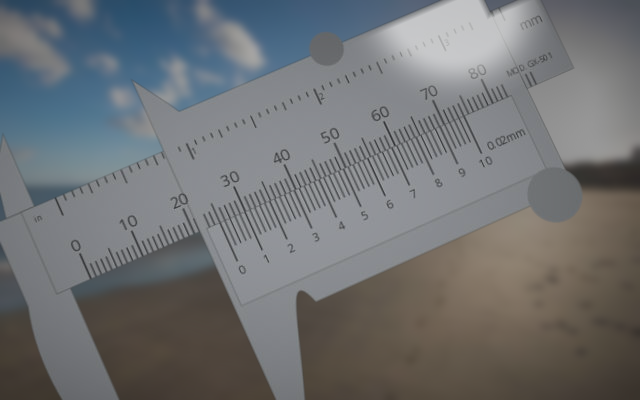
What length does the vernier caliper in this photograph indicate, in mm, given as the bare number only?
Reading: 25.0
